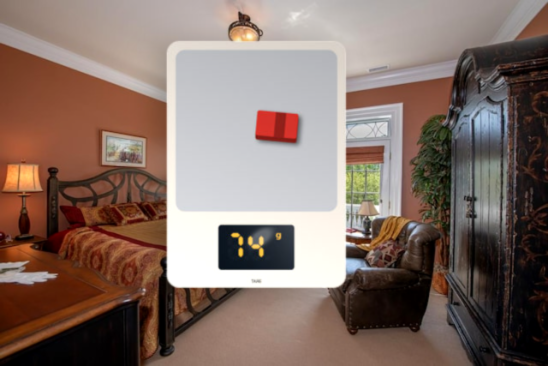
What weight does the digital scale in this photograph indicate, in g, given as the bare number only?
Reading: 74
